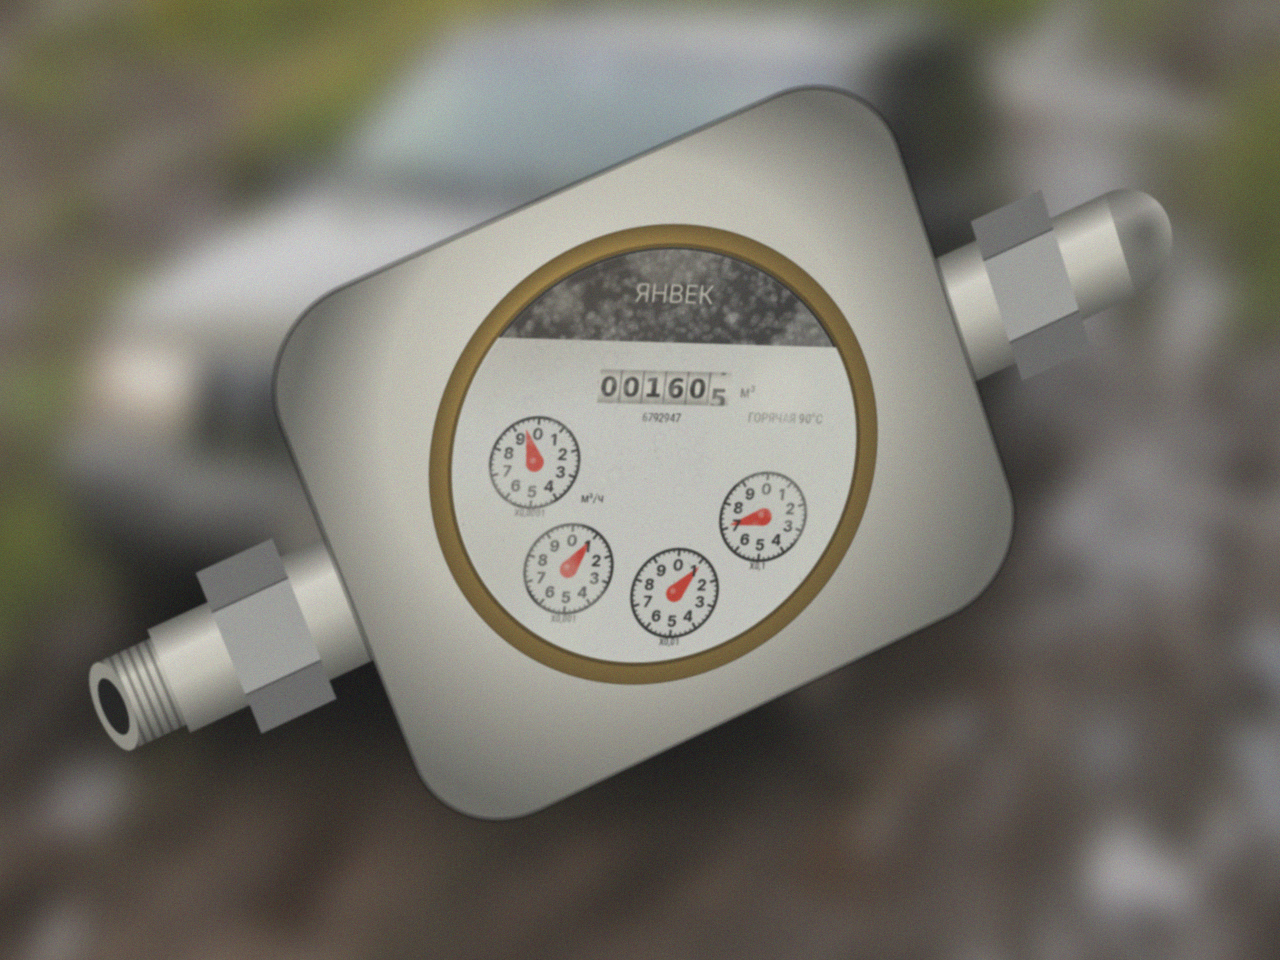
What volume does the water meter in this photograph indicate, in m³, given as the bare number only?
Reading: 1604.7109
